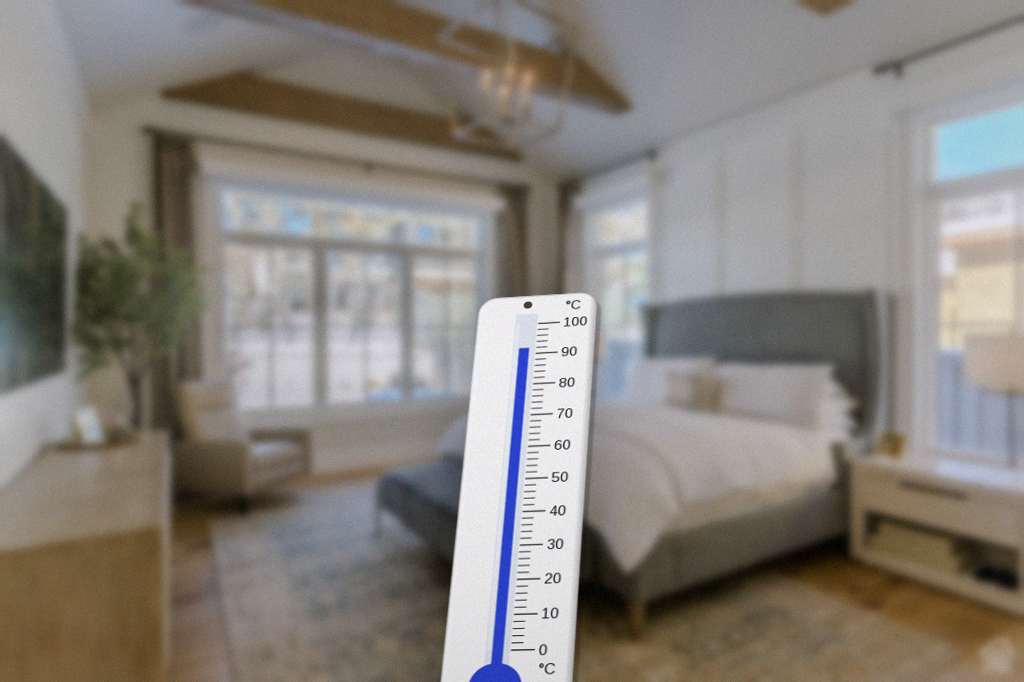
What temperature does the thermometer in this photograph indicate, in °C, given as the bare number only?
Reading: 92
